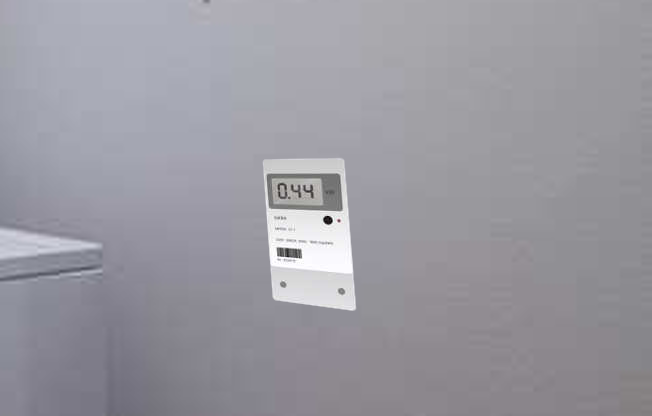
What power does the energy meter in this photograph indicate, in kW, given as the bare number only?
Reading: 0.44
